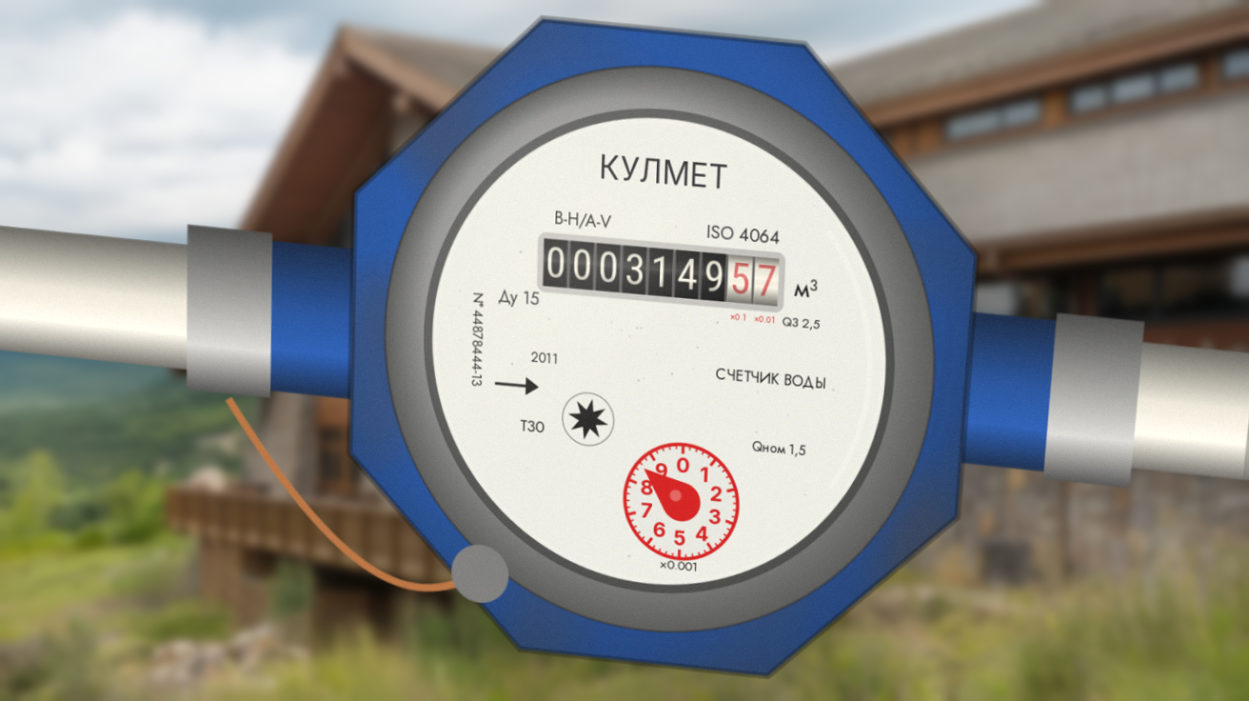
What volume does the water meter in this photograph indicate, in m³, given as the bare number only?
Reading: 3149.578
